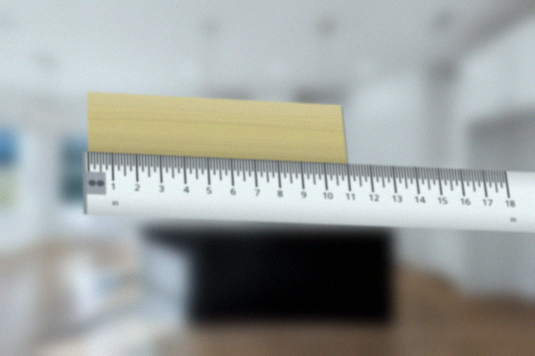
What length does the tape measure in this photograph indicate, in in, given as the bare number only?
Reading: 11
